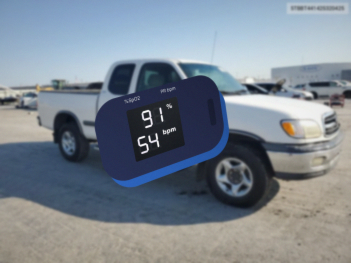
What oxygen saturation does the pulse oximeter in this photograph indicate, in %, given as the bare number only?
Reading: 91
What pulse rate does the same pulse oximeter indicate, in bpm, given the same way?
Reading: 54
